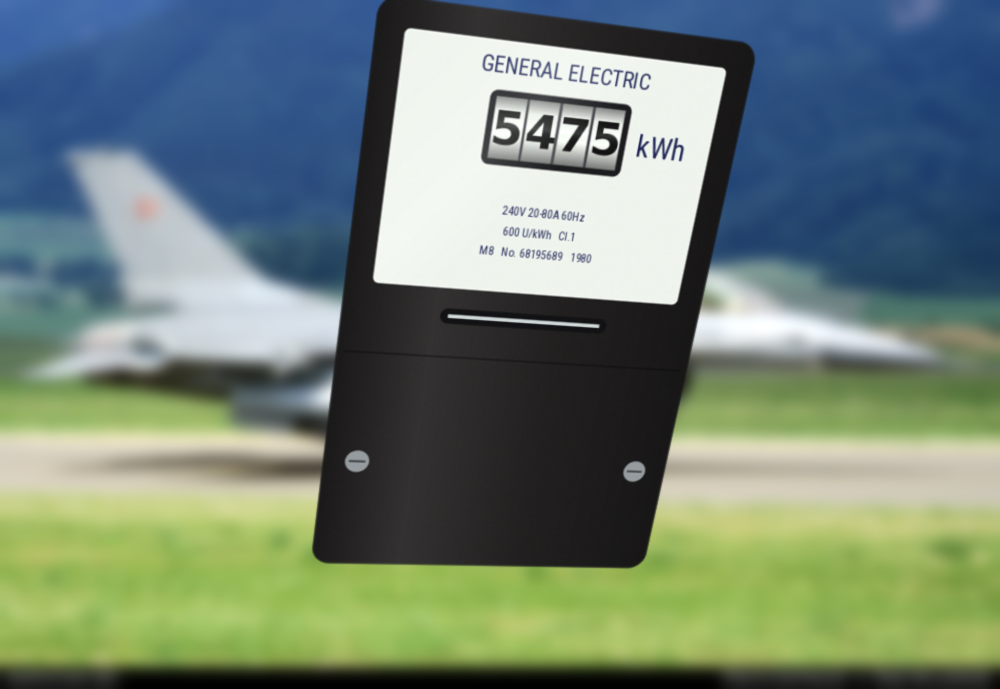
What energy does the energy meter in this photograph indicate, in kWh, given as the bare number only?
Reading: 5475
